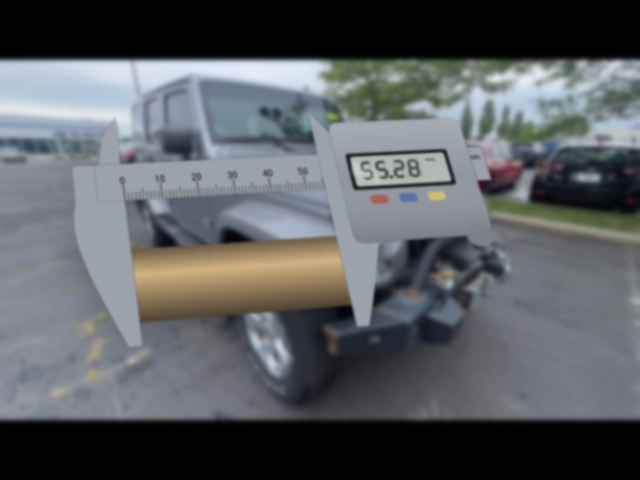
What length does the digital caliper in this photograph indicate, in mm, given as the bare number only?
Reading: 55.28
